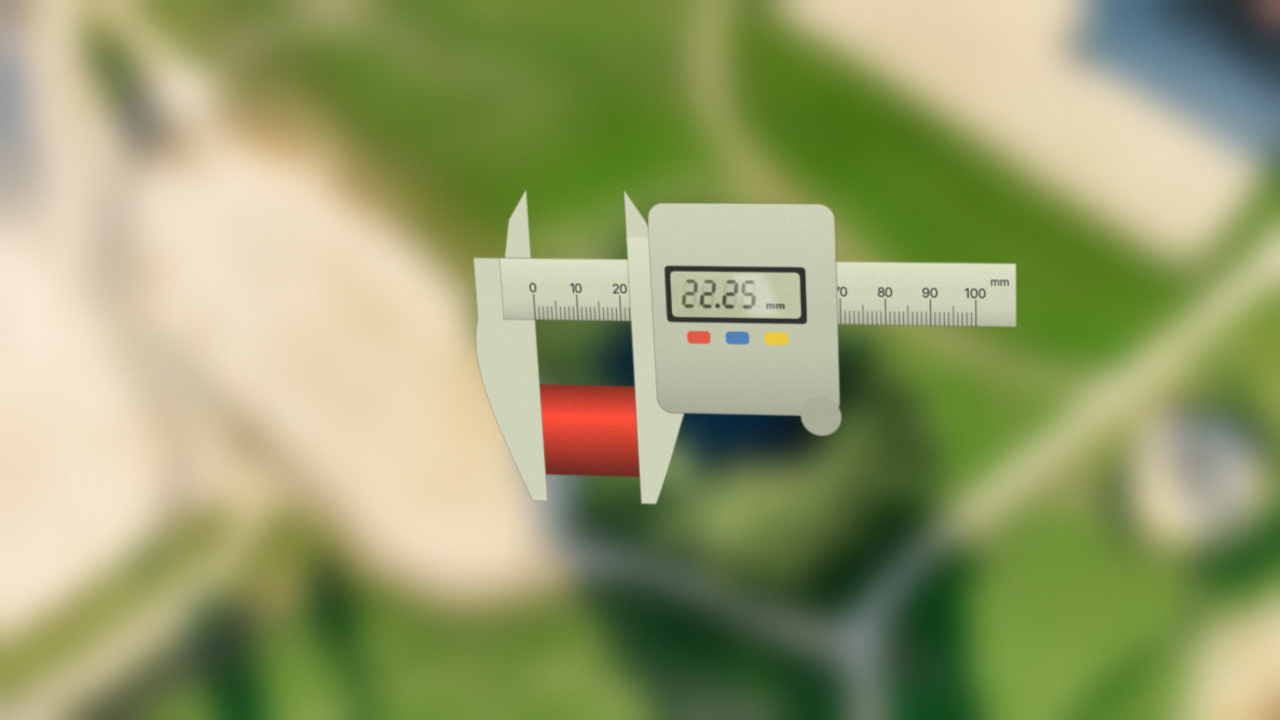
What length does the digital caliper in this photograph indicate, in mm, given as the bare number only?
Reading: 22.25
